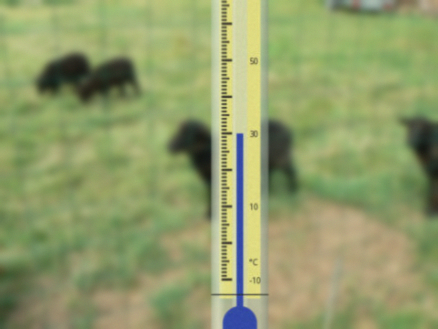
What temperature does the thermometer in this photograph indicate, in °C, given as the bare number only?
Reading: 30
